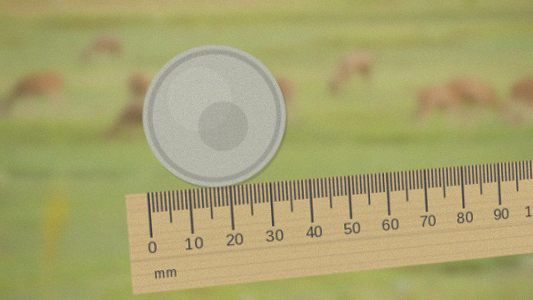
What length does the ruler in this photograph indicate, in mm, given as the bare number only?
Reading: 35
